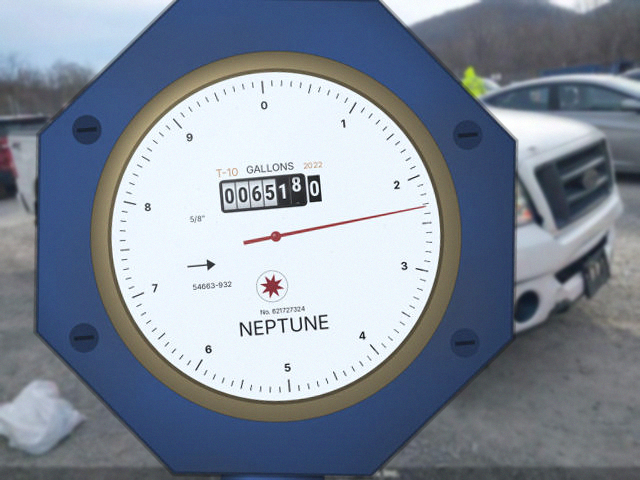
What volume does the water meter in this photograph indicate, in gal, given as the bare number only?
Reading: 65182.3
